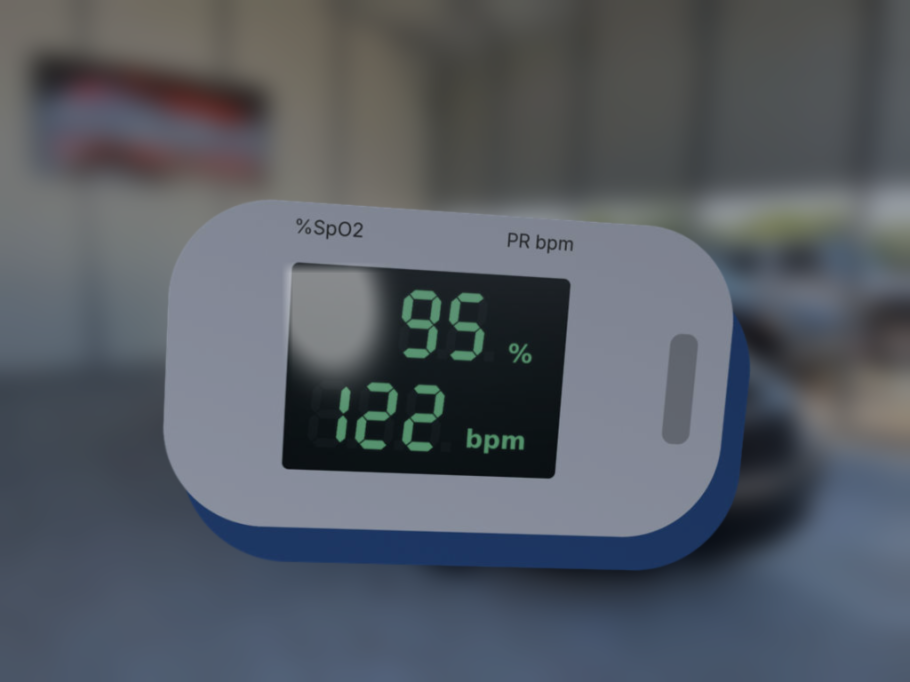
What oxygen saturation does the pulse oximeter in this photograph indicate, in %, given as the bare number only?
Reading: 95
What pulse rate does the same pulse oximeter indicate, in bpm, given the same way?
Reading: 122
